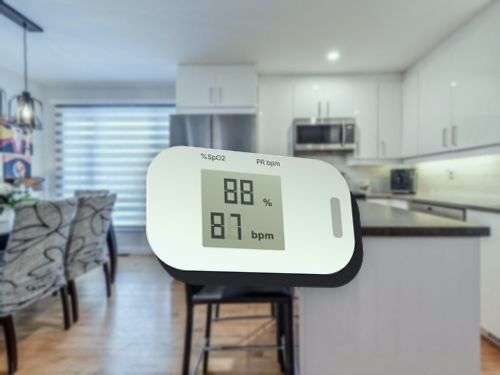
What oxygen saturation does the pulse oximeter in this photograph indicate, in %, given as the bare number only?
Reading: 88
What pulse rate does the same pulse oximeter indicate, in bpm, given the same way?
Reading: 87
